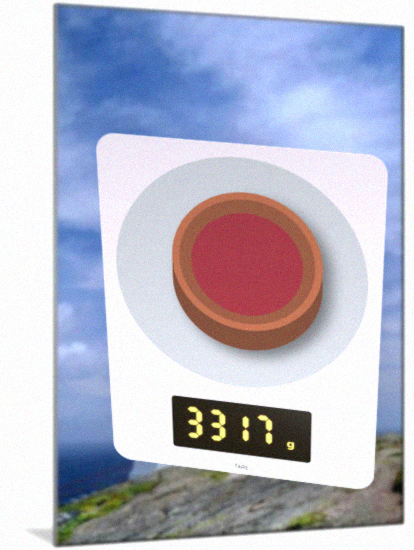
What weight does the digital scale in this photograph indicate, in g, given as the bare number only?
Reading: 3317
